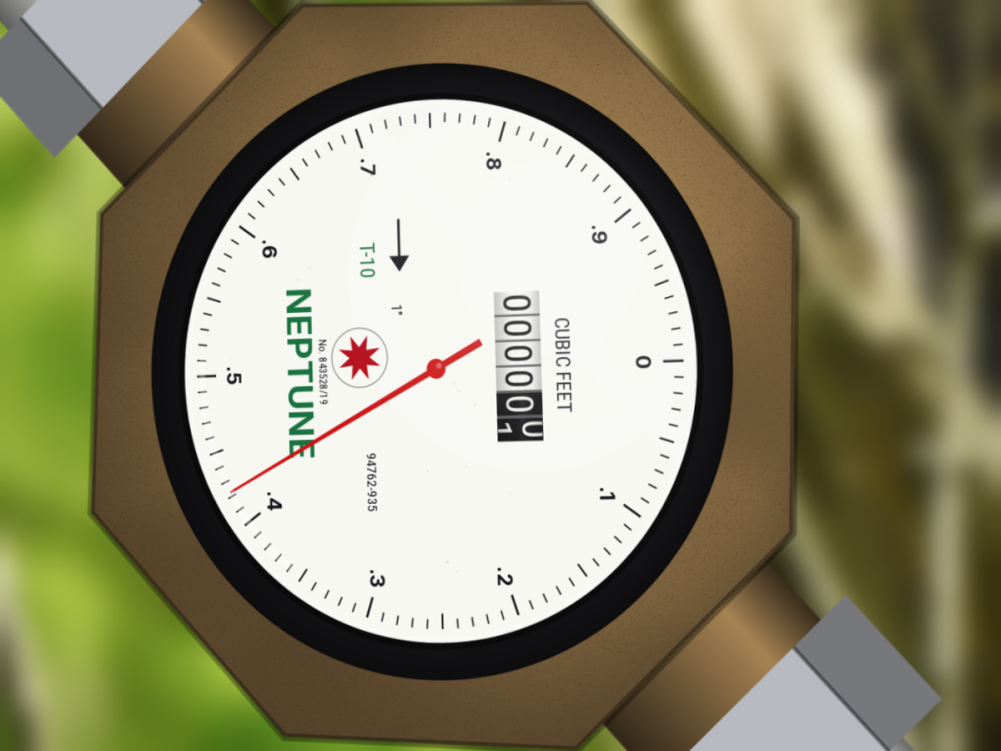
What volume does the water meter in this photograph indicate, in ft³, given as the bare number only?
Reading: 0.42
